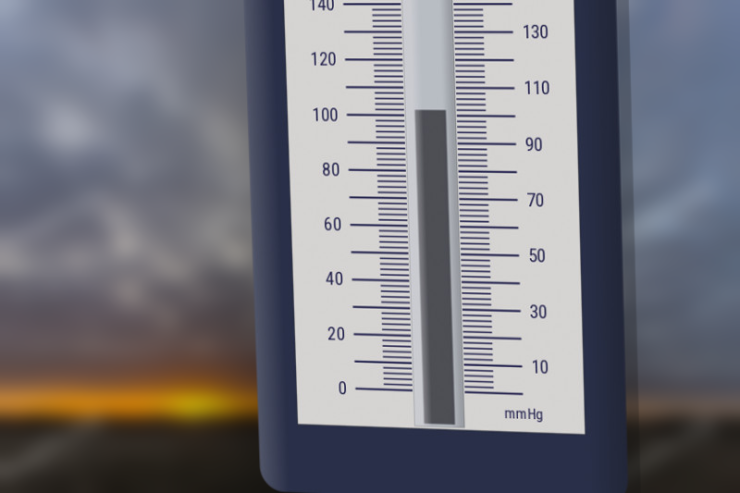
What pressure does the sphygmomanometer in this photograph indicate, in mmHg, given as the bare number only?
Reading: 102
